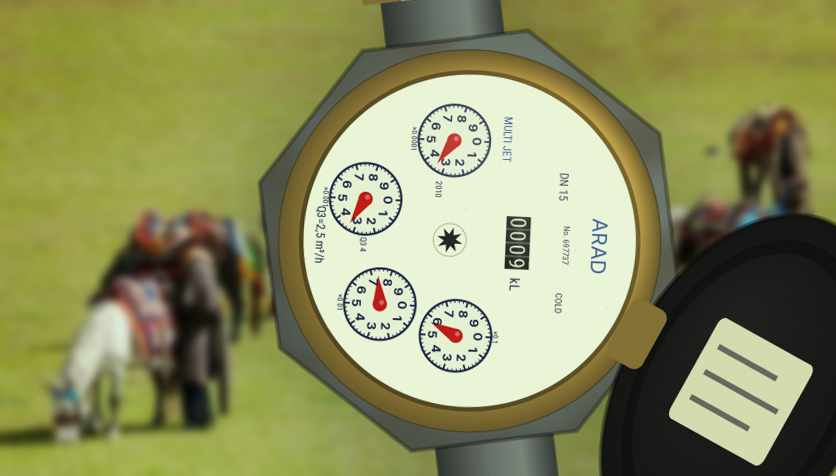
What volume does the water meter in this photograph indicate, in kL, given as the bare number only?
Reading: 9.5733
